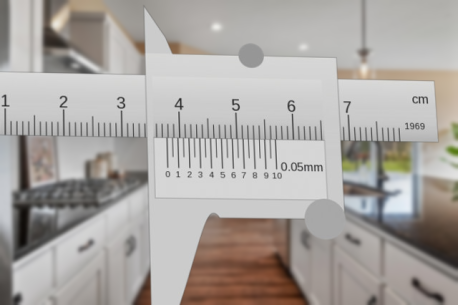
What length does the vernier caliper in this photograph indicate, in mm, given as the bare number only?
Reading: 37.8
